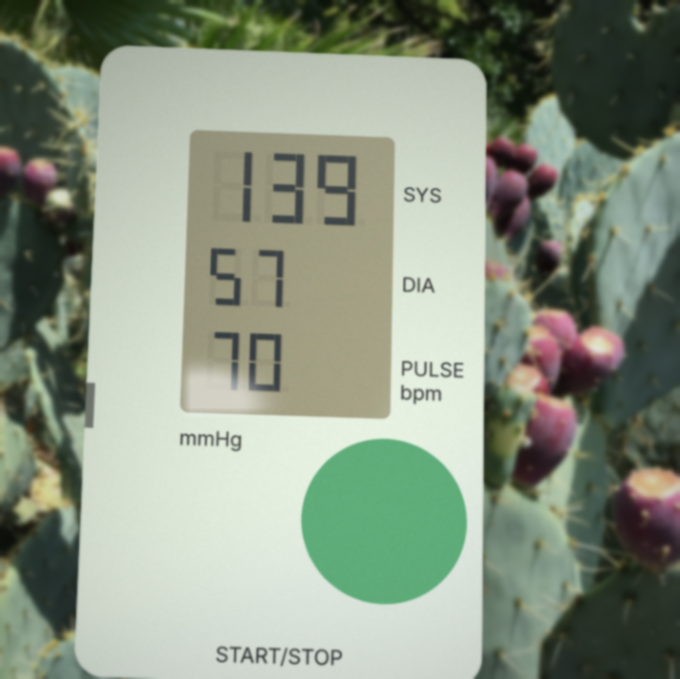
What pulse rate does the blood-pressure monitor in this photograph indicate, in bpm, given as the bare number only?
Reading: 70
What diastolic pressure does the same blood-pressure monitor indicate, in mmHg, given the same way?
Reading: 57
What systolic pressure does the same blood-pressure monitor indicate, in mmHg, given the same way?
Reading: 139
